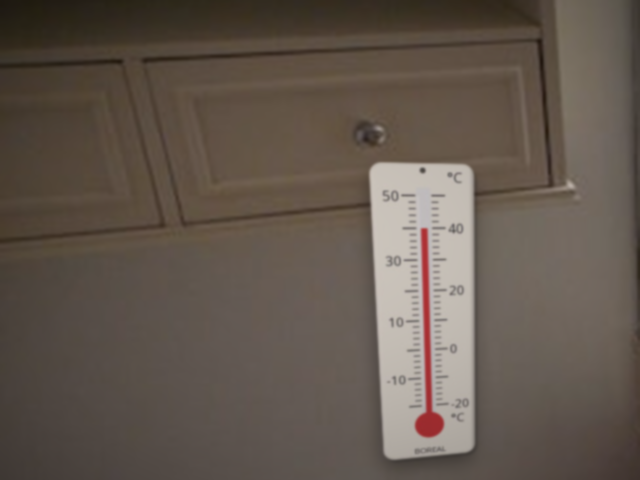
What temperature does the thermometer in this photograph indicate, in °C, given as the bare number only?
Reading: 40
